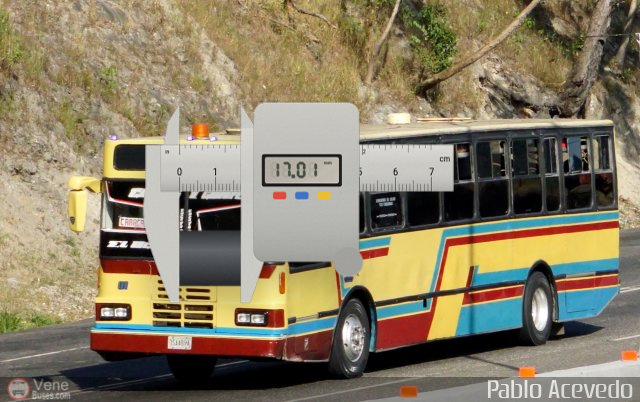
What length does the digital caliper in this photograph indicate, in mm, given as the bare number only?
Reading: 17.01
